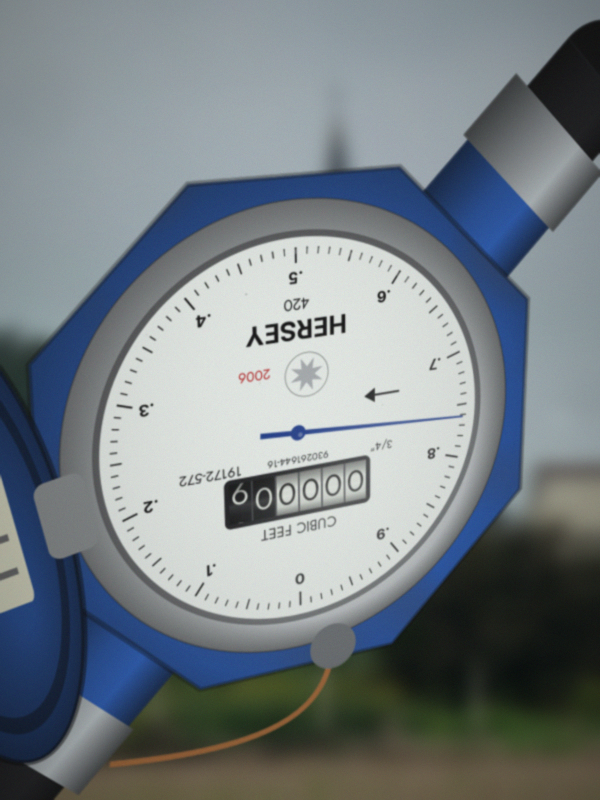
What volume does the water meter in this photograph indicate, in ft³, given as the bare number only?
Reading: 8.76
